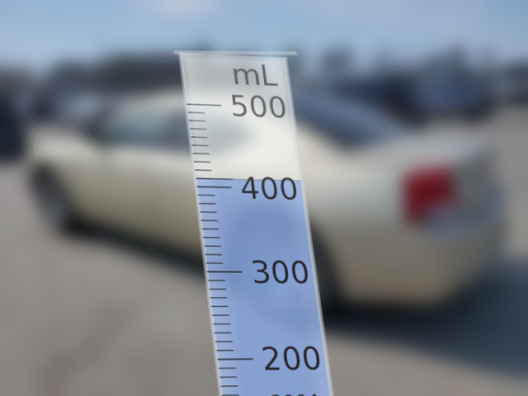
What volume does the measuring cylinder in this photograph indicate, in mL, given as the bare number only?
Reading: 410
